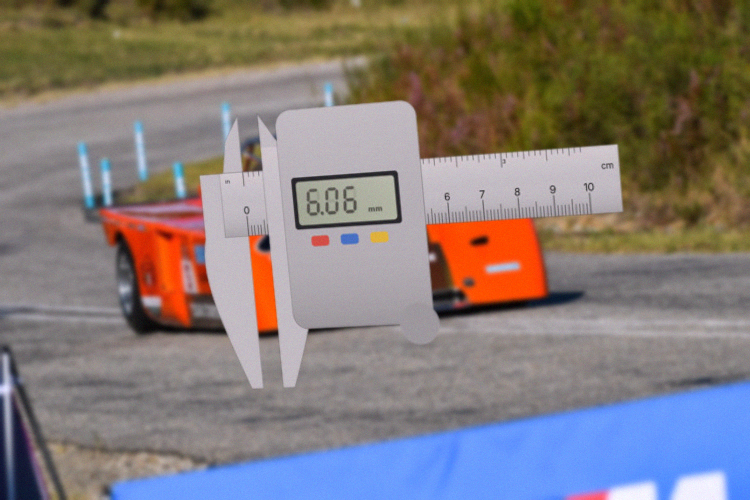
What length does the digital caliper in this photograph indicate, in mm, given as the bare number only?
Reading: 6.06
